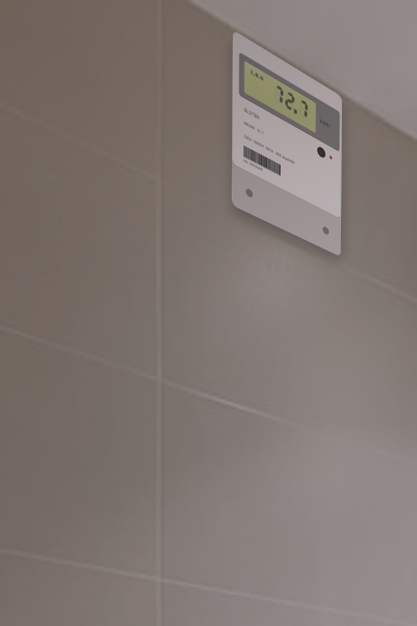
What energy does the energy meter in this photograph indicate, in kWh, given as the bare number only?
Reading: 72.7
